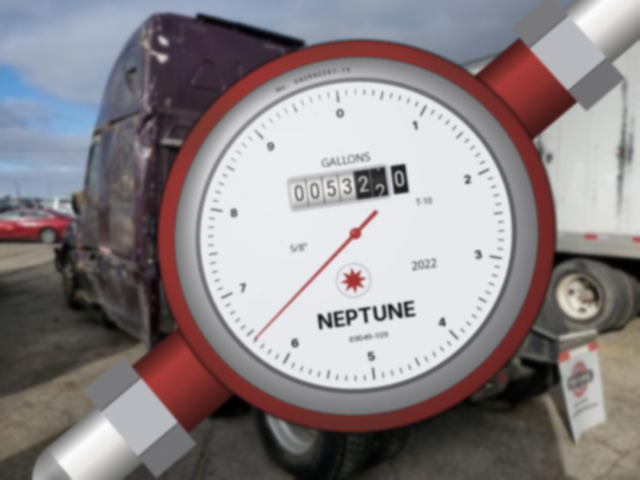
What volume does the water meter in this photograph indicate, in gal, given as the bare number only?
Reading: 53216.4
